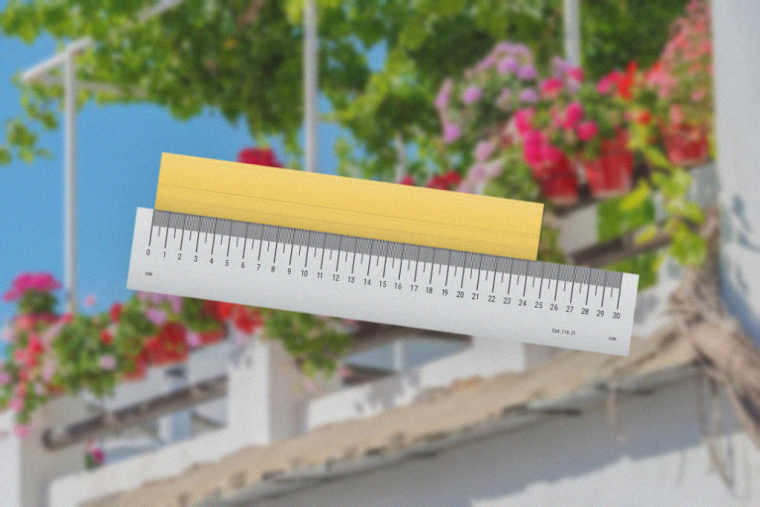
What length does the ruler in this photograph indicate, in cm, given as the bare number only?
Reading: 24.5
